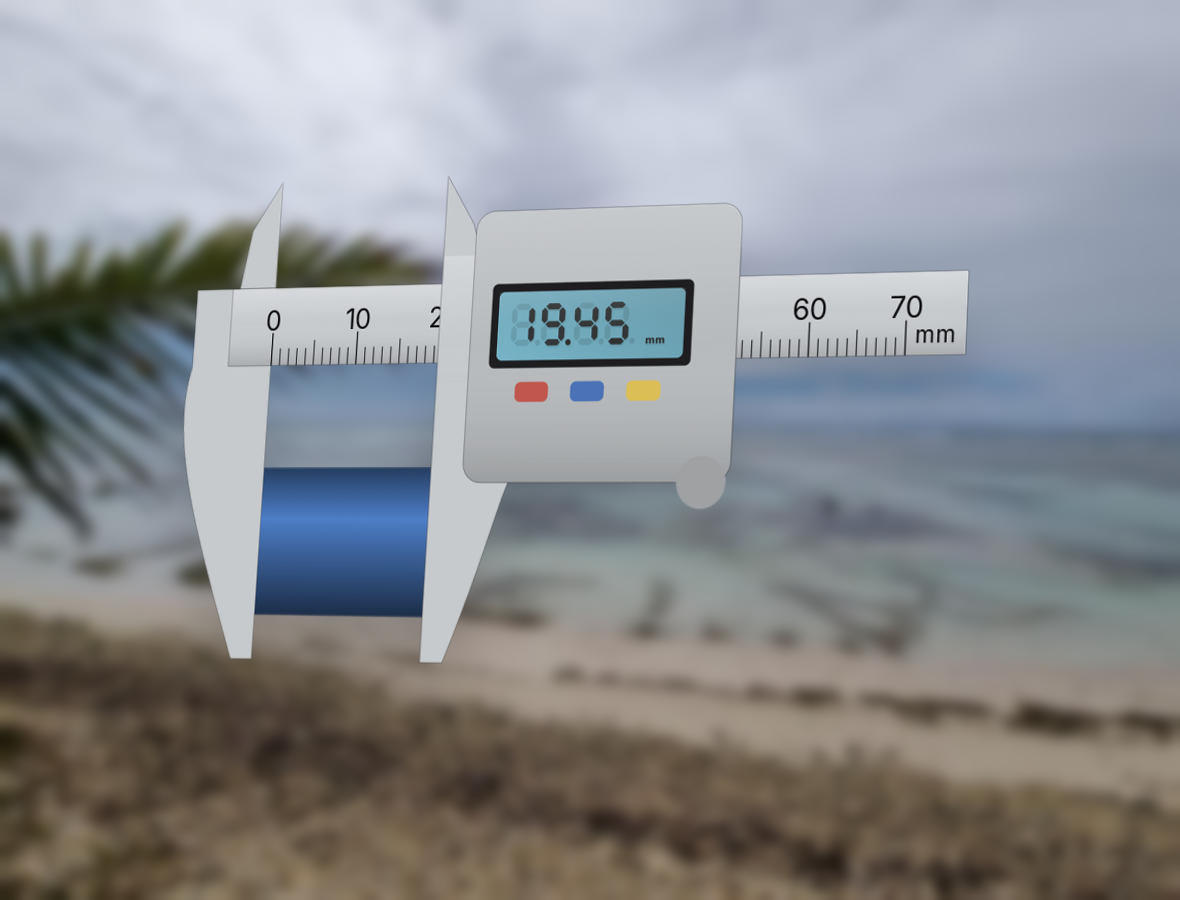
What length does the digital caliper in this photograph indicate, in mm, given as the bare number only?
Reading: 19.45
